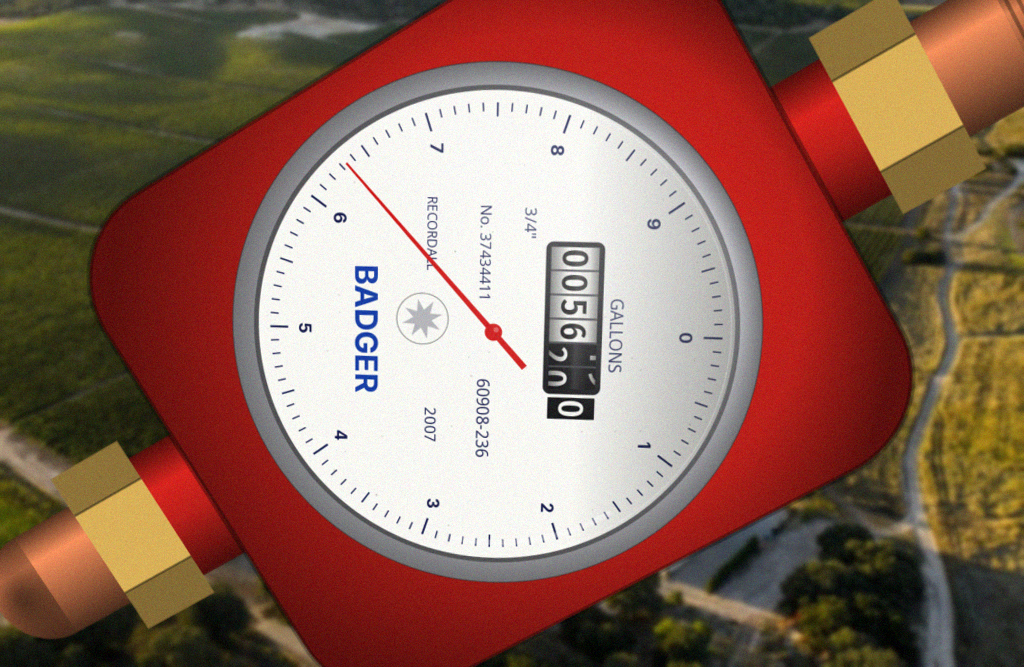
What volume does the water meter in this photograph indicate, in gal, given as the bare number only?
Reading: 56196.3
